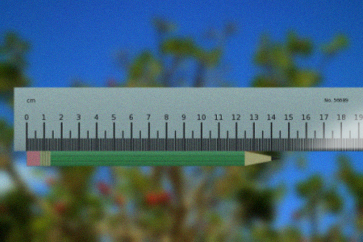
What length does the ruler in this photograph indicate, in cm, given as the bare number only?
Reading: 14.5
